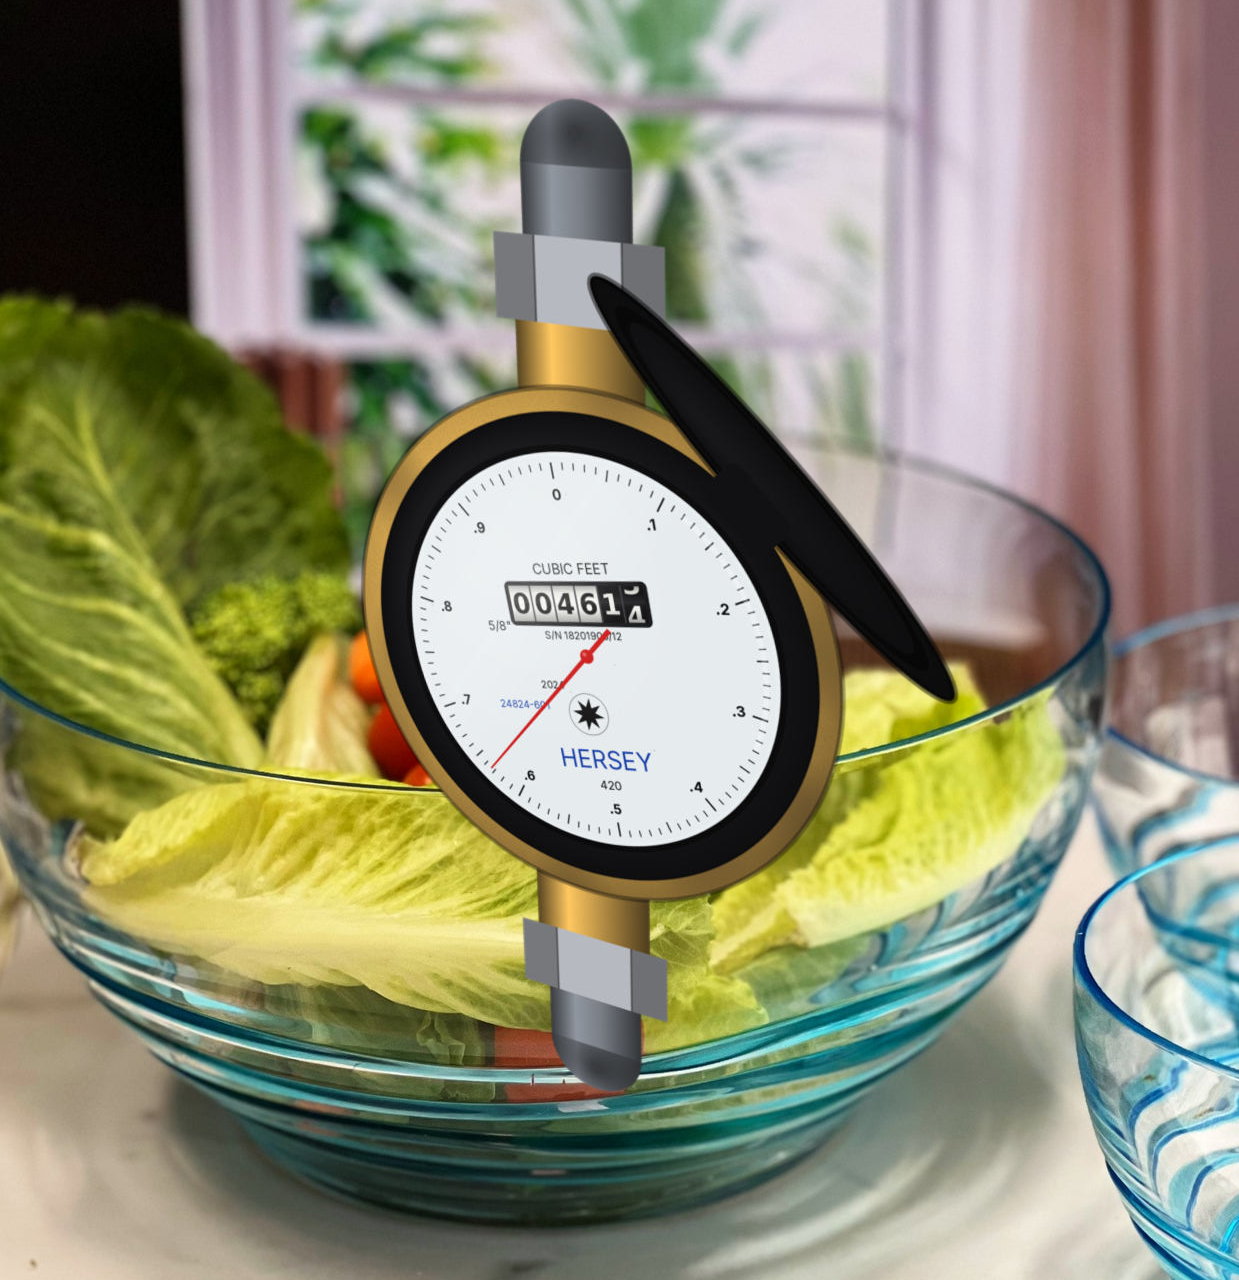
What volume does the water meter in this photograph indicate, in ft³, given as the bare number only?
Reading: 4613.63
